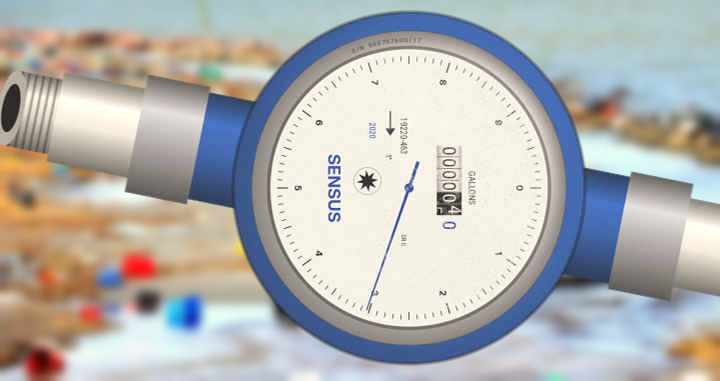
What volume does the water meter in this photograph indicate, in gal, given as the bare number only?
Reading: 43.0
